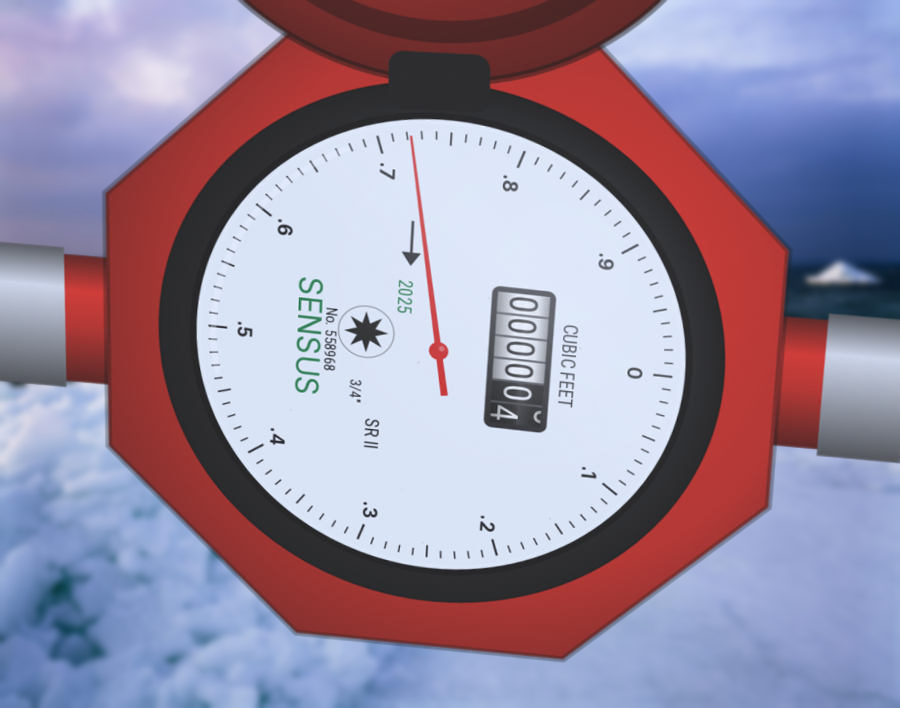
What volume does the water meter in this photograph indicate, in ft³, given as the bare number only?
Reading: 3.72
